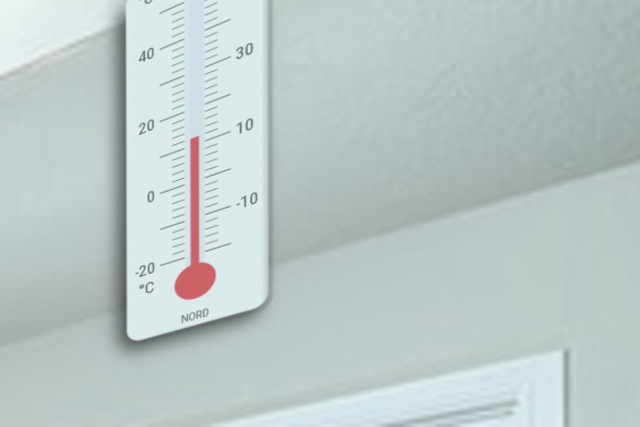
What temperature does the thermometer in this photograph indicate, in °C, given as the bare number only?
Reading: 12
